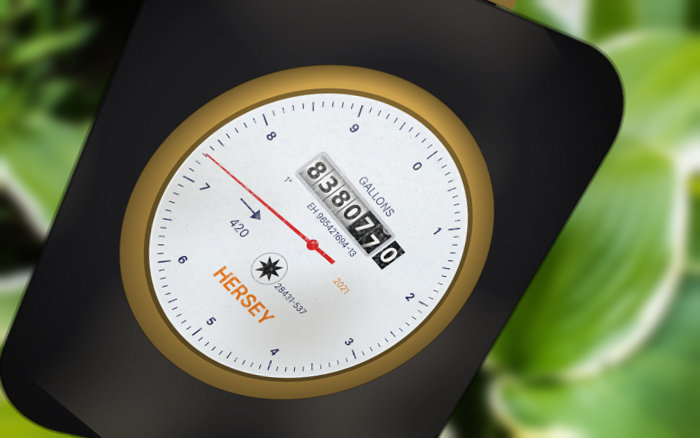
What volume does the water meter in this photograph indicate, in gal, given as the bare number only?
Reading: 8380767.3
